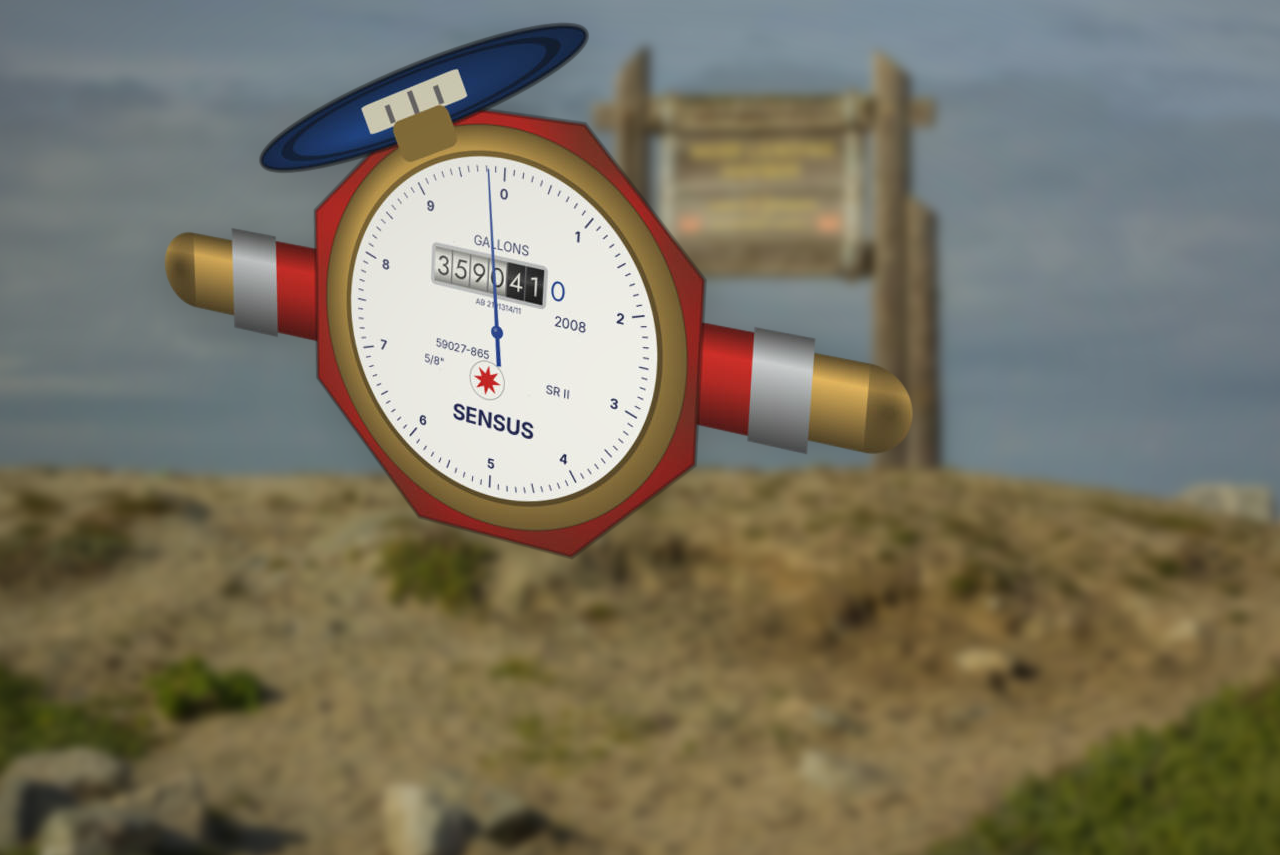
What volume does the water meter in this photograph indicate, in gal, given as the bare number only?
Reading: 3590409.8
